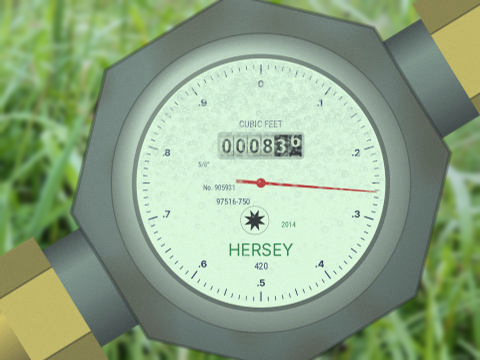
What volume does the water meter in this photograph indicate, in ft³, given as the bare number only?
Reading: 836.26
